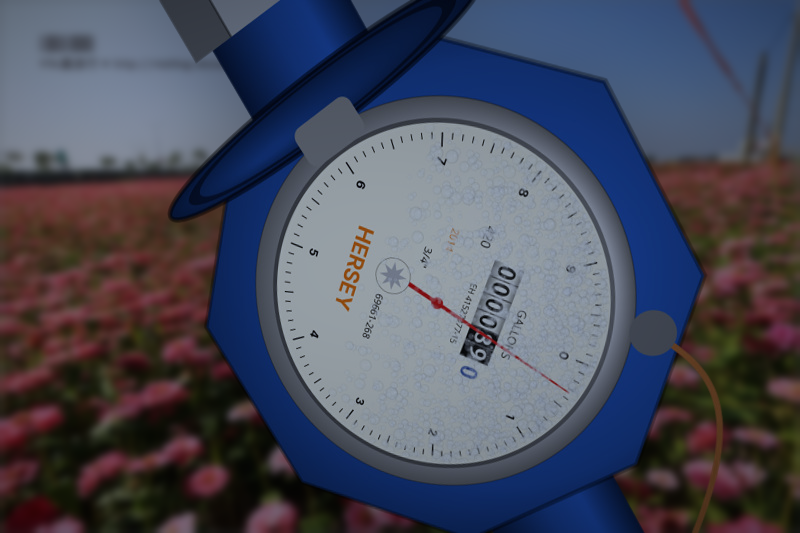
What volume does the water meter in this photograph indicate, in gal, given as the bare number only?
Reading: 890.3
